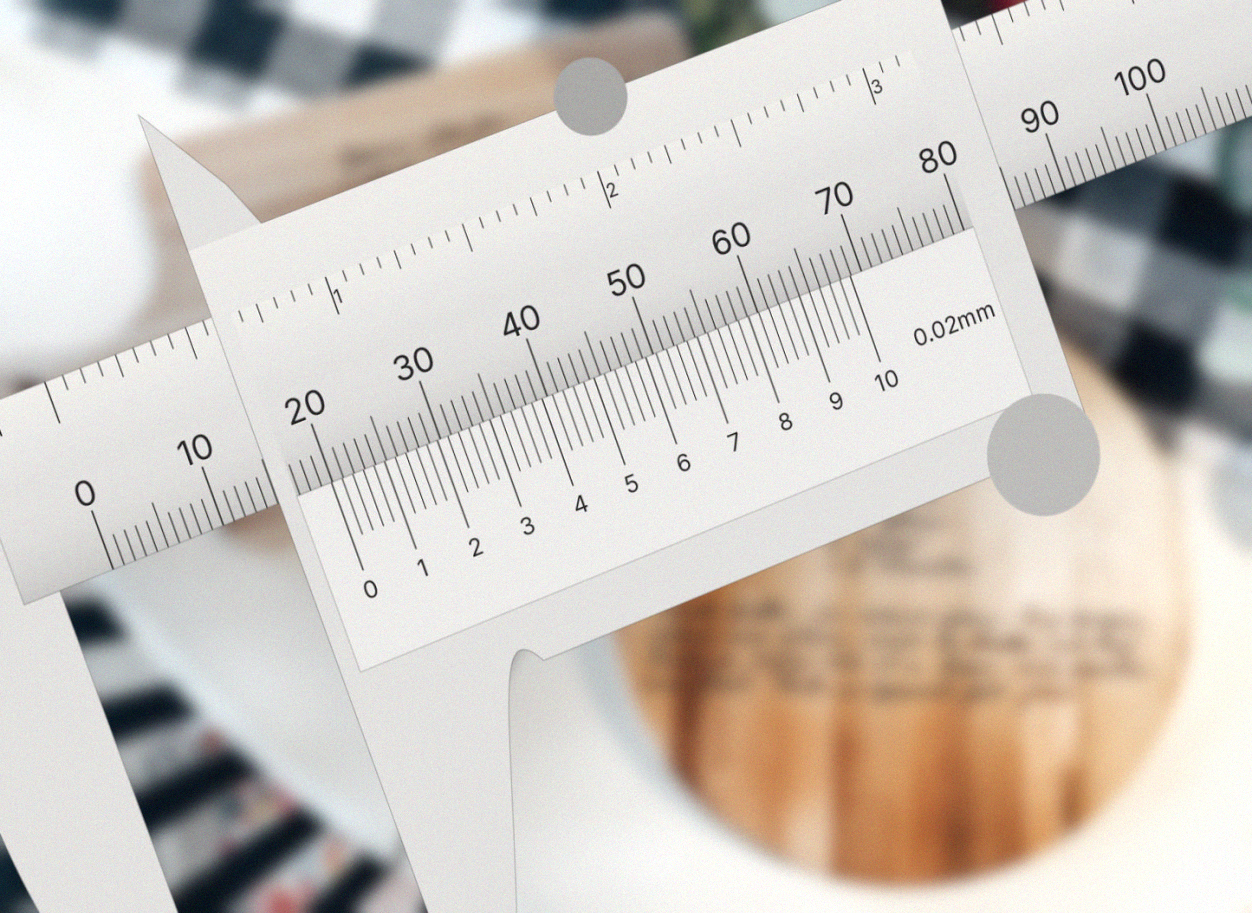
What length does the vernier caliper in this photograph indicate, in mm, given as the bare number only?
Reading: 19.9
